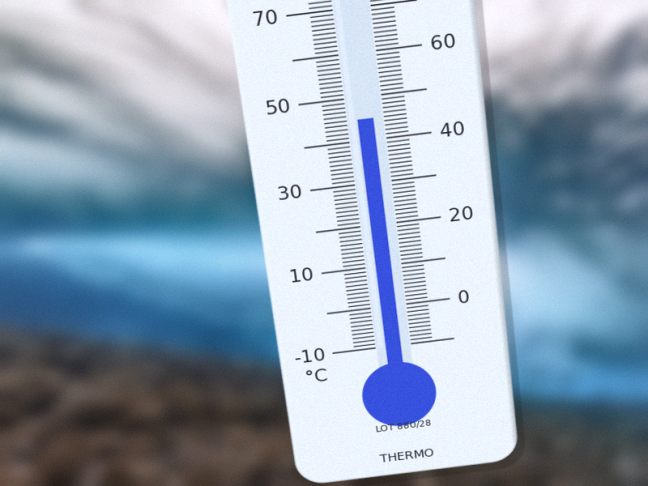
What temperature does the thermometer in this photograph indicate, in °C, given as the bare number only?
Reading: 45
